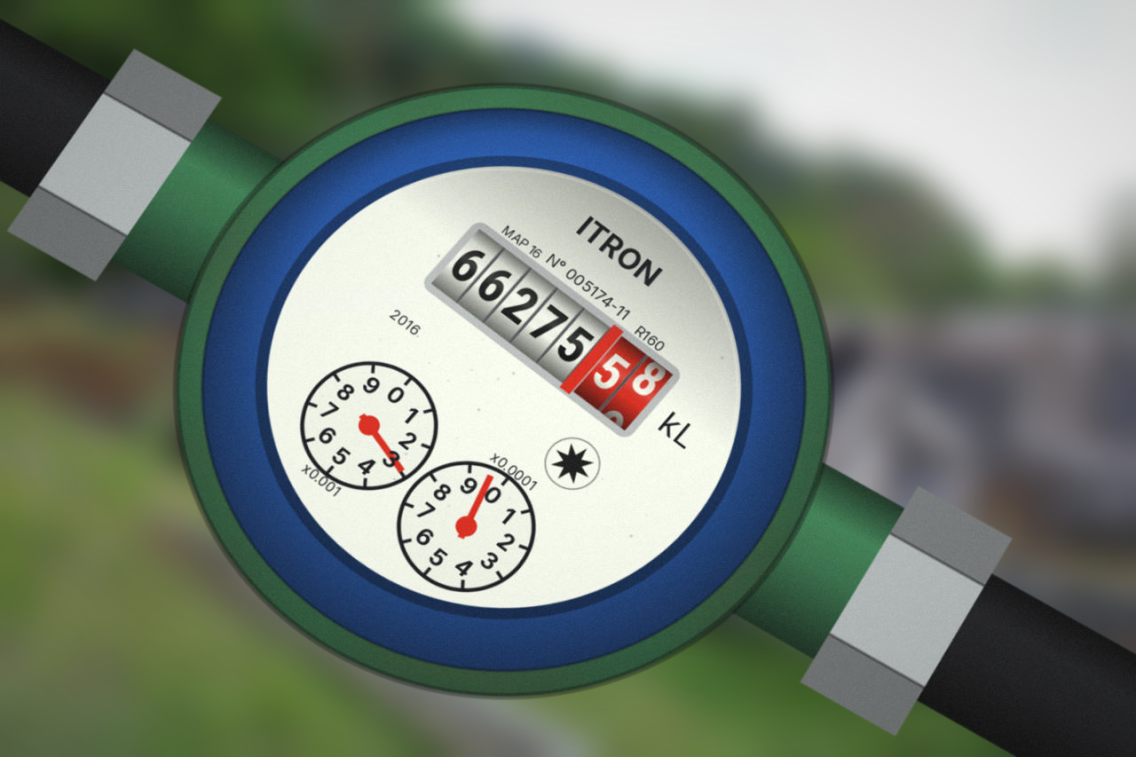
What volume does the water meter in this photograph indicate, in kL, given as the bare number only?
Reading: 66275.5829
